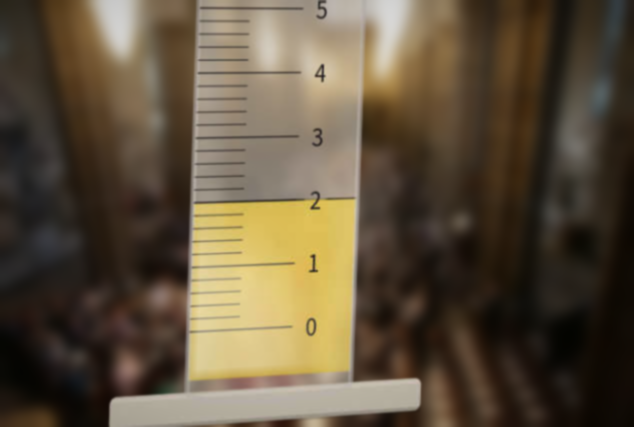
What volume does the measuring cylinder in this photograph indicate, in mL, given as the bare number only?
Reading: 2
